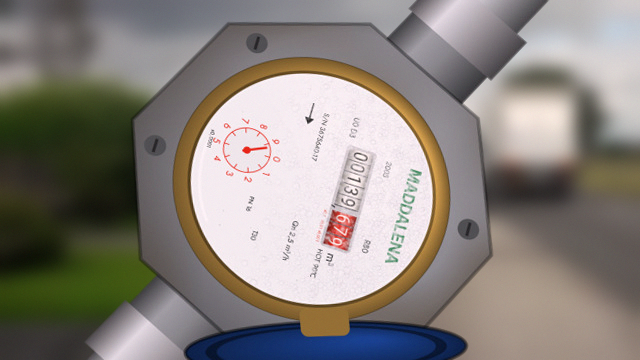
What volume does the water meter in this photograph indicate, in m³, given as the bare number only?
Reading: 139.6789
